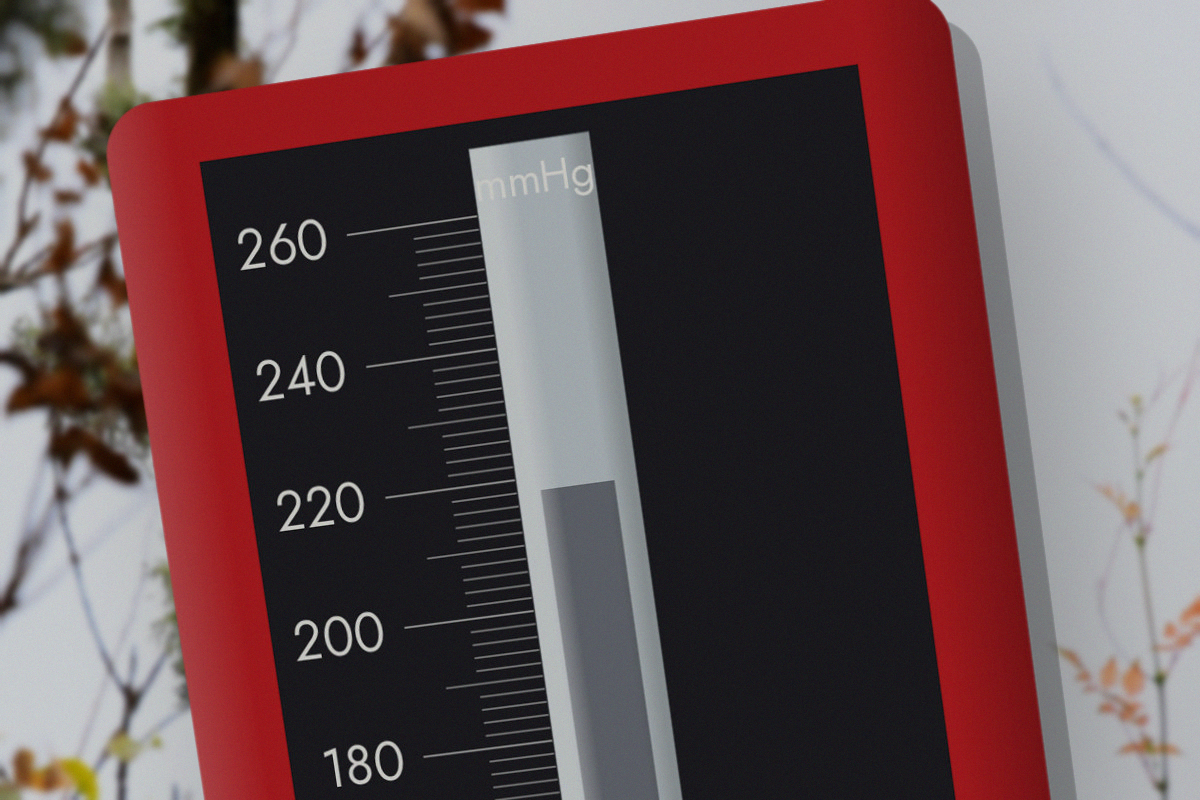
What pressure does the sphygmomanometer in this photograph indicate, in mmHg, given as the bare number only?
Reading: 218
